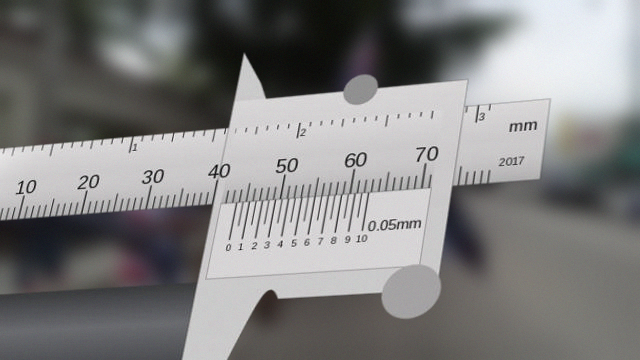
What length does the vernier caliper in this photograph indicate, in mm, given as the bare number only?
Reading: 43.6
